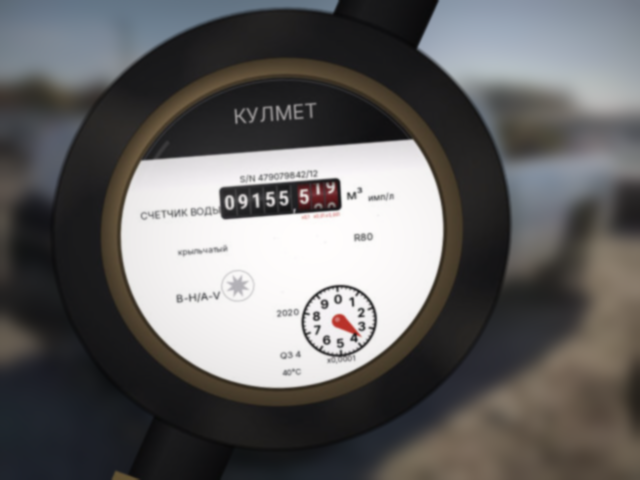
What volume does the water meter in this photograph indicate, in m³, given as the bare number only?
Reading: 9155.5193
